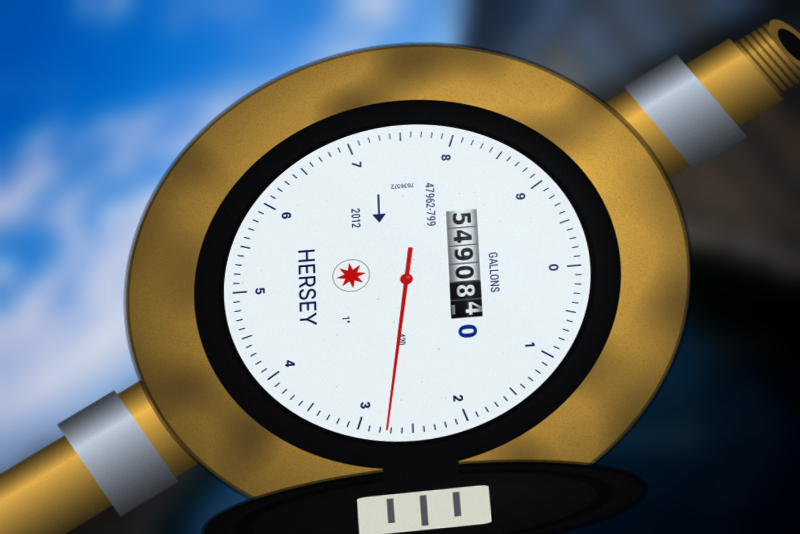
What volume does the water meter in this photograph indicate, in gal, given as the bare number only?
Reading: 5490842.7
